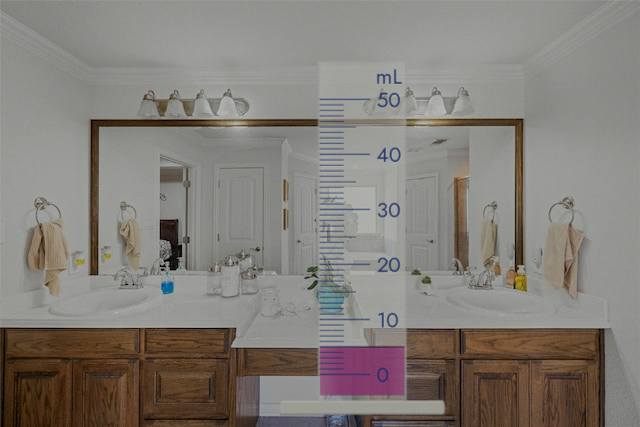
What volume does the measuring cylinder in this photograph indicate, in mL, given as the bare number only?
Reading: 5
